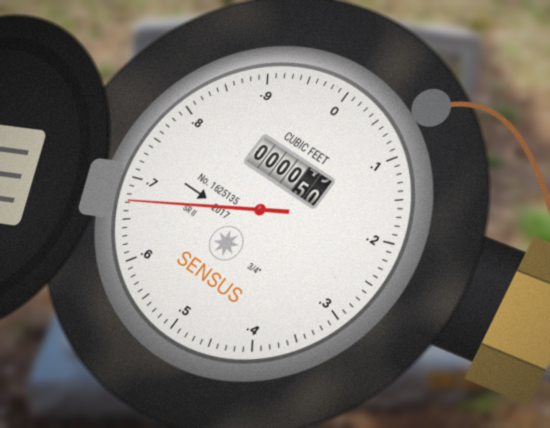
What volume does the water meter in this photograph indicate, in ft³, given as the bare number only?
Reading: 49.67
